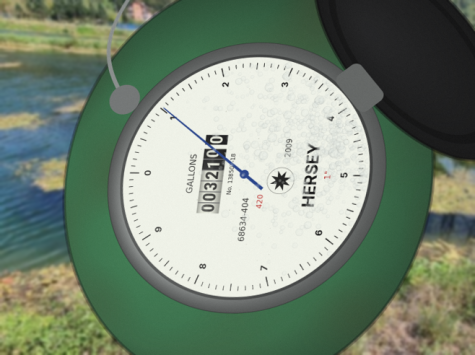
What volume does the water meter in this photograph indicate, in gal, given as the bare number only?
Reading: 32101.0
